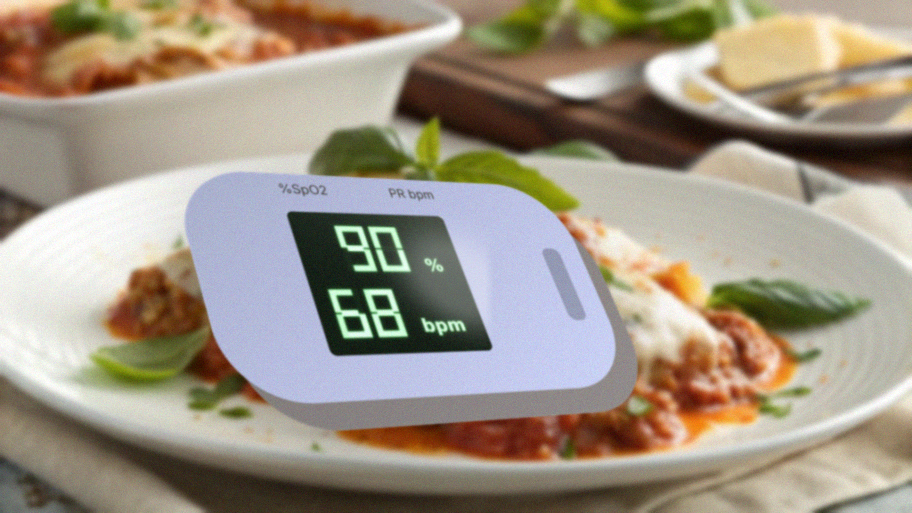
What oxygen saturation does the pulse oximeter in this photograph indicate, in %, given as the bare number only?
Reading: 90
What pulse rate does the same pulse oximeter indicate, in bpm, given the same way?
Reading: 68
